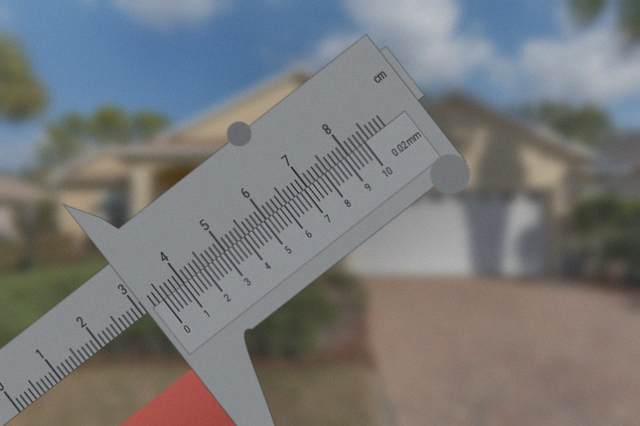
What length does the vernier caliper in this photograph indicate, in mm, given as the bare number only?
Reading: 35.0
